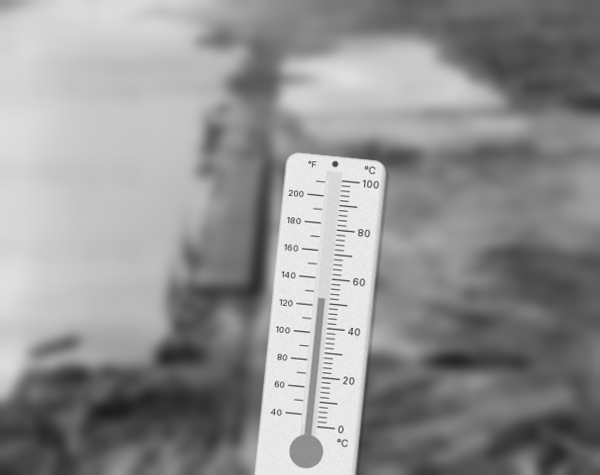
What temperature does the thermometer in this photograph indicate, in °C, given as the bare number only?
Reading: 52
